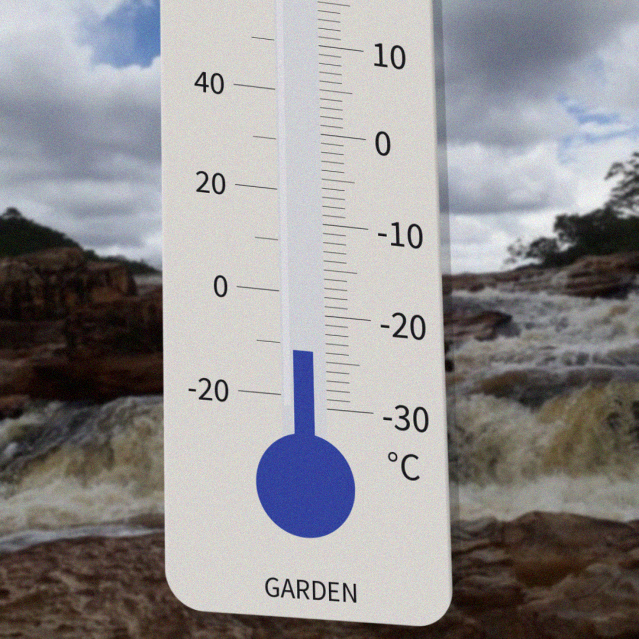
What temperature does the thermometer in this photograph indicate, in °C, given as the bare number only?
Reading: -24
